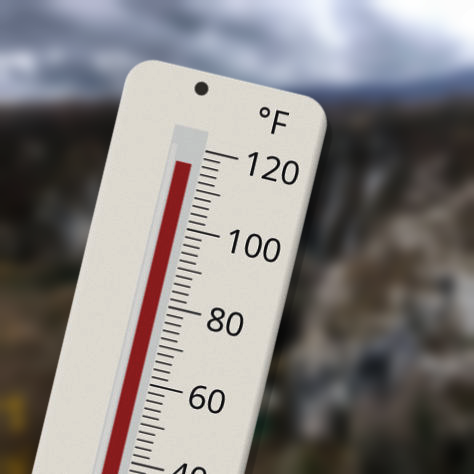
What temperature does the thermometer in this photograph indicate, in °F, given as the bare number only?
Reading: 116
